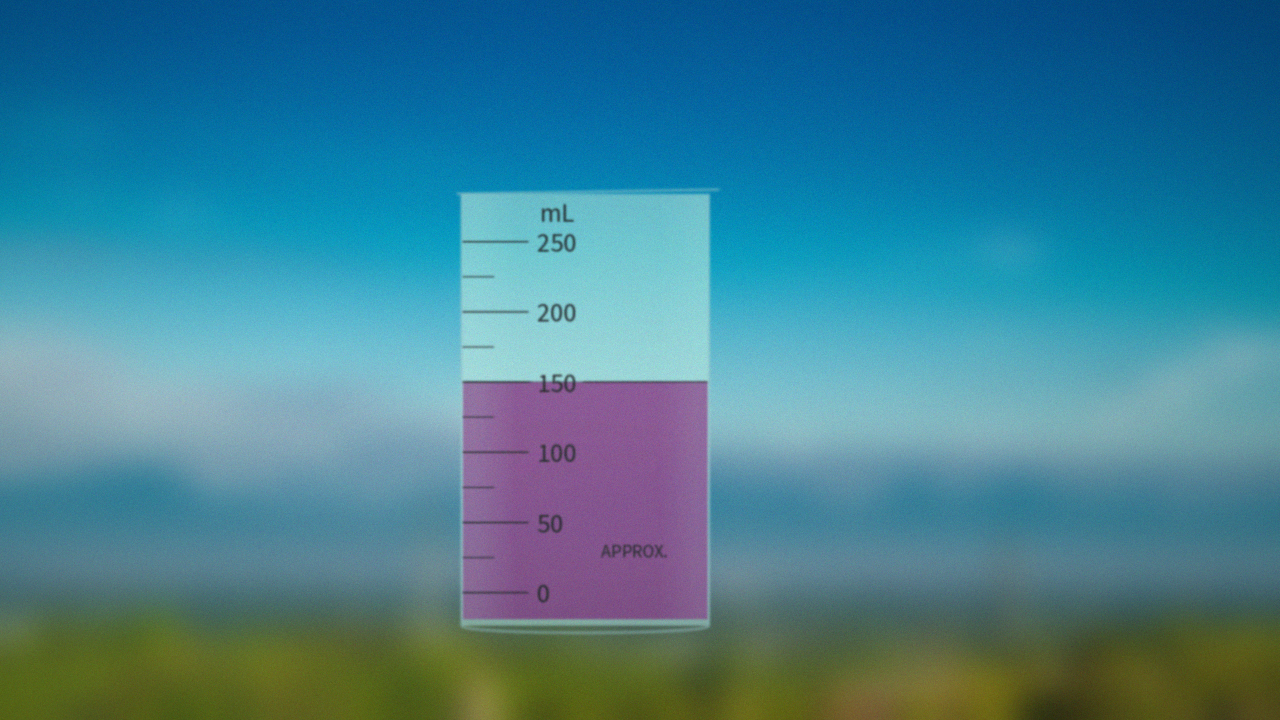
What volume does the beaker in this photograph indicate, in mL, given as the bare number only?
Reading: 150
